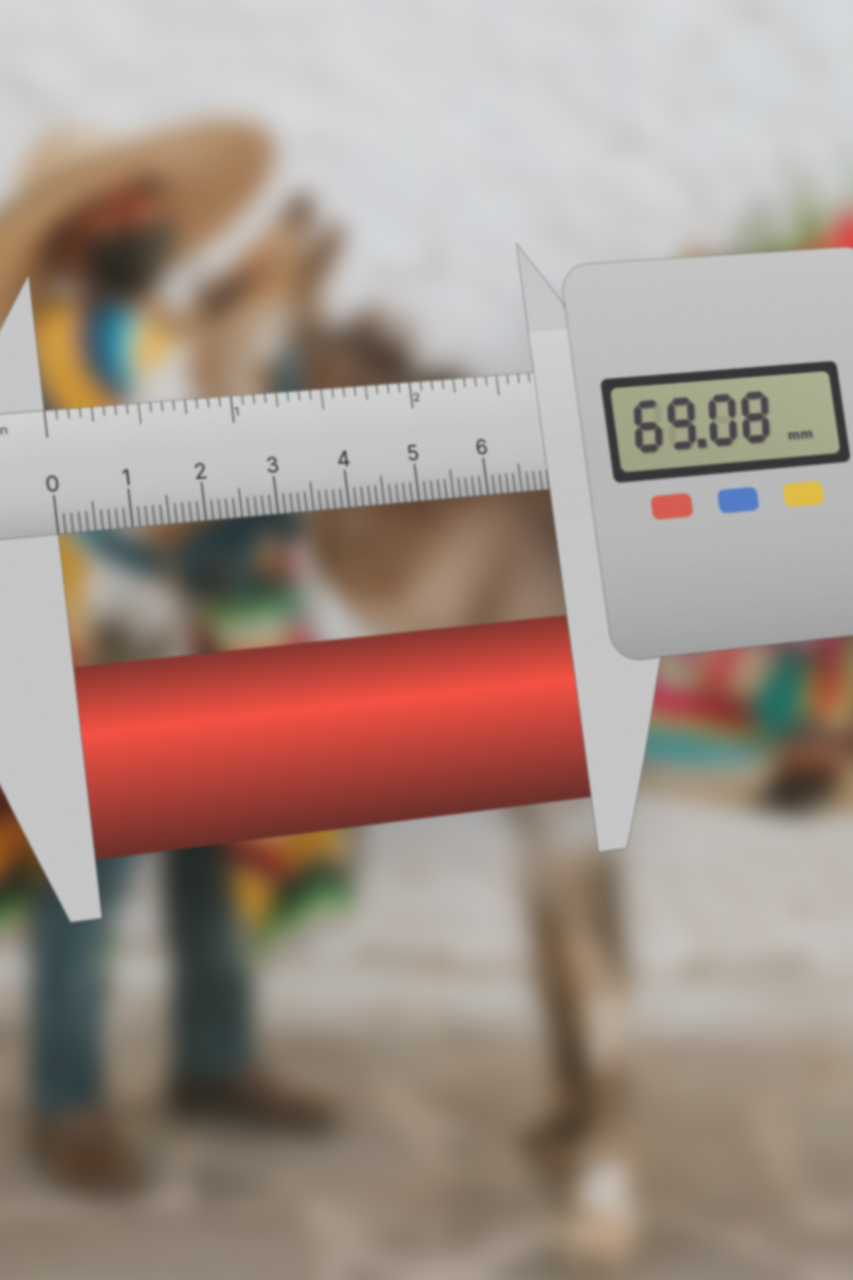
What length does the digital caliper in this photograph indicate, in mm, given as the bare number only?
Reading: 69.08
